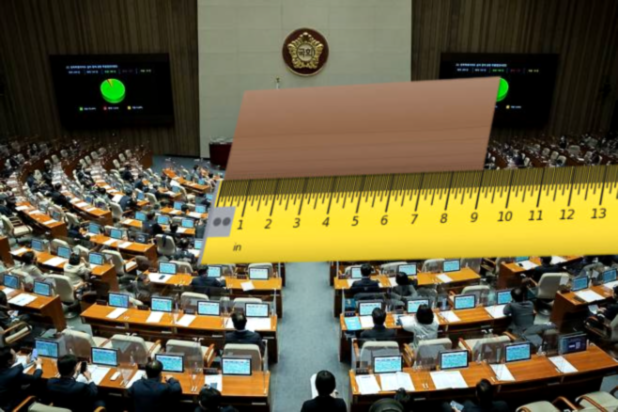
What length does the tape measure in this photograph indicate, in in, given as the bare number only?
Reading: 9
